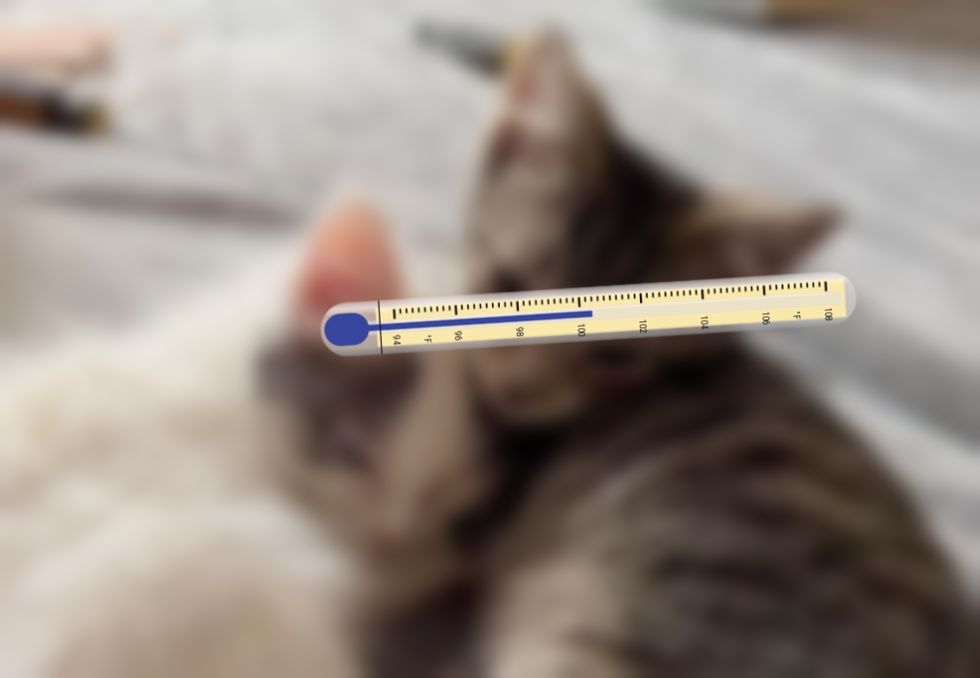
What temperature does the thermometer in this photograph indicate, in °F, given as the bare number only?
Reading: 100.4
